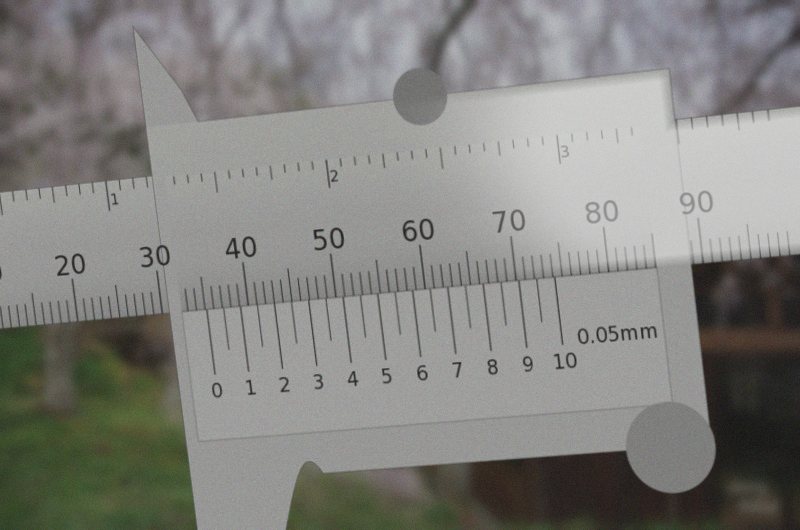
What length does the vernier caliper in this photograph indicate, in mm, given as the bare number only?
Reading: 35.2
